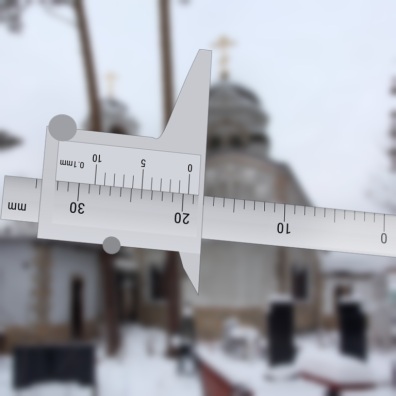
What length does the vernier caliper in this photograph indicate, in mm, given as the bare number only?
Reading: 19.5
